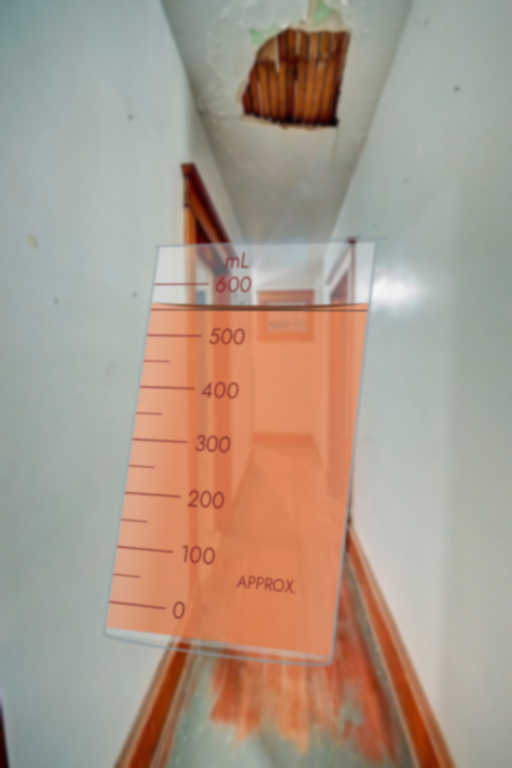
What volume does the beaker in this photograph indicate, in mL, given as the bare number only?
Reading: 550
